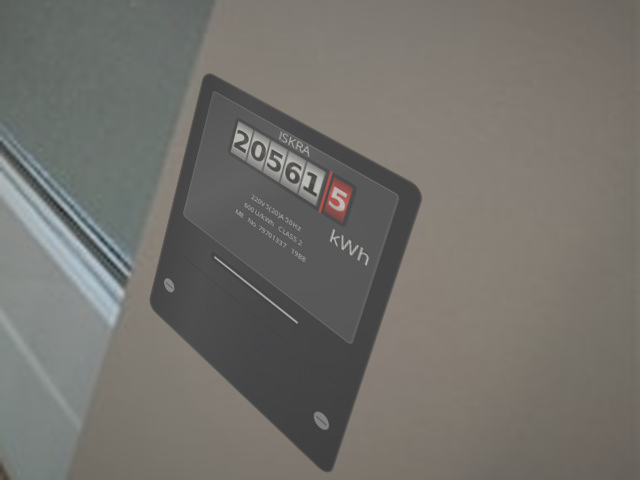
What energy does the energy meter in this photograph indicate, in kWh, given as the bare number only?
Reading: 20561.5
